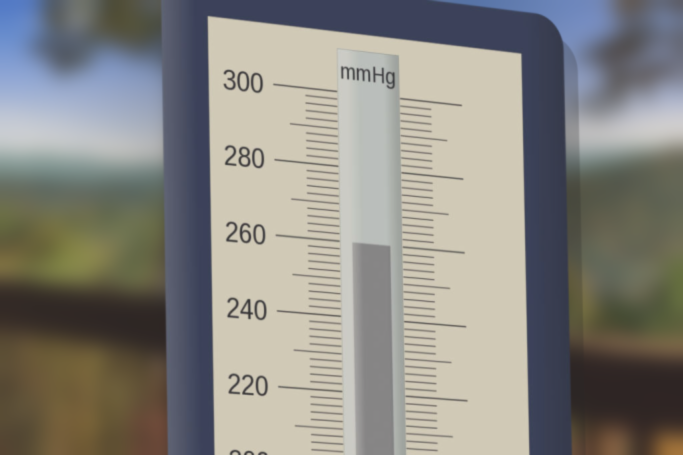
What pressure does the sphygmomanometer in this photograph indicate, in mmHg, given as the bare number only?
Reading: 260
